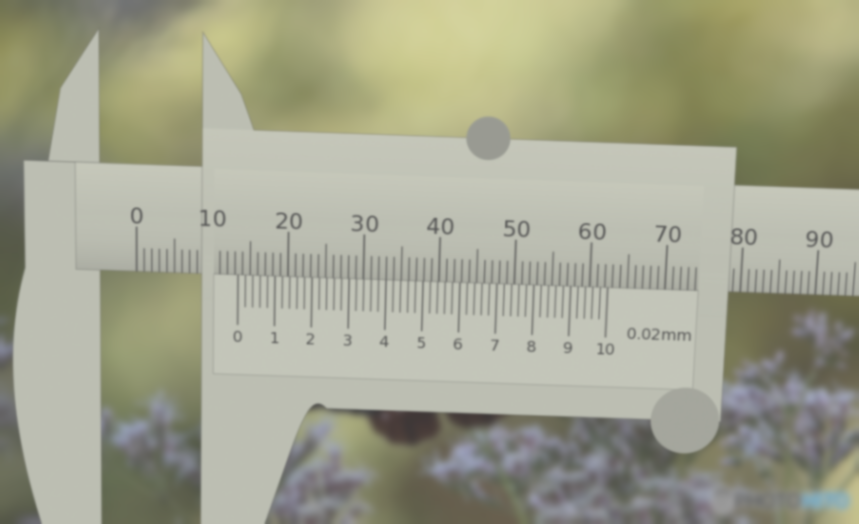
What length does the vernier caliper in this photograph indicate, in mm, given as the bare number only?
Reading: 13.4
